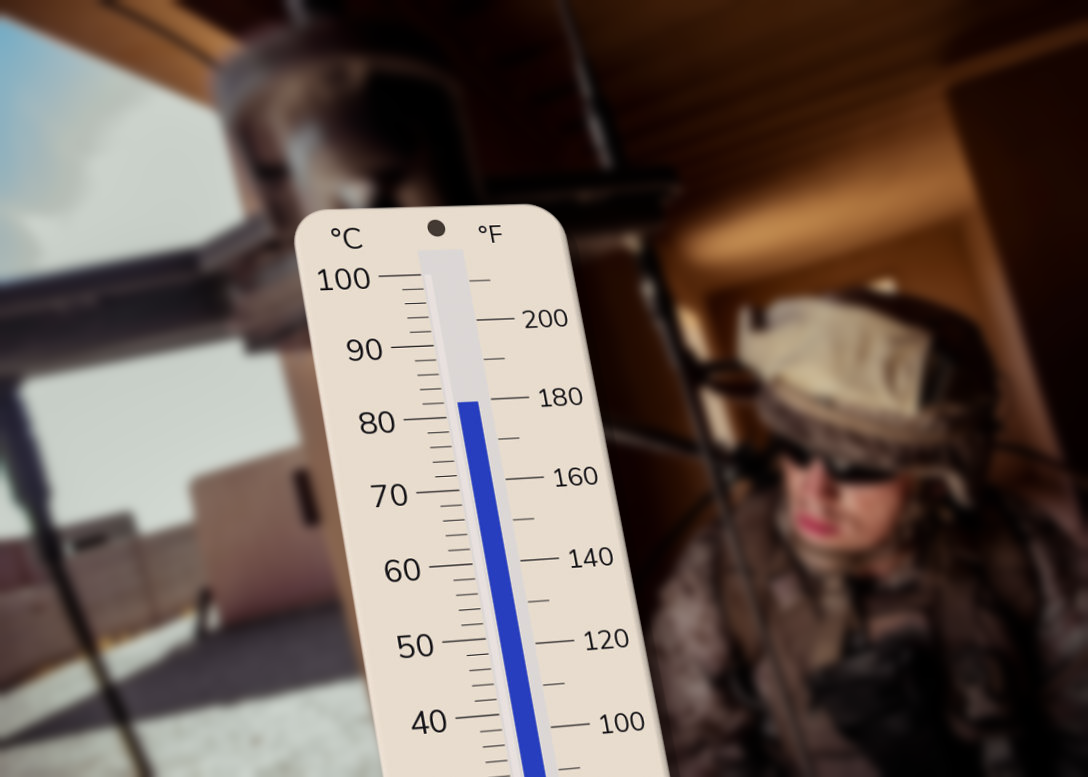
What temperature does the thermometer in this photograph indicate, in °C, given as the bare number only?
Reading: 82
